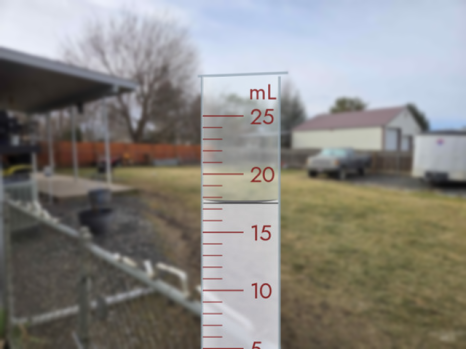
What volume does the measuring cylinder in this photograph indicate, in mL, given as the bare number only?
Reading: 17.5
